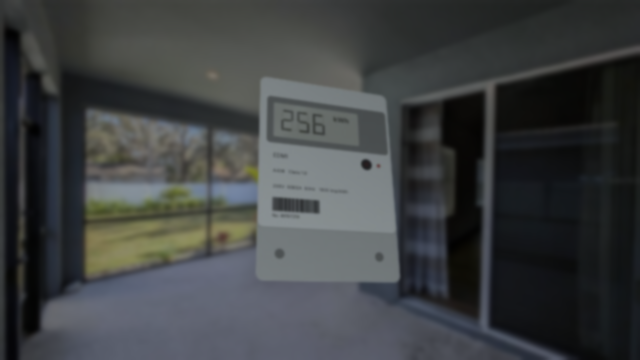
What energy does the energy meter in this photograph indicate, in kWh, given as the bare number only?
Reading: 256
